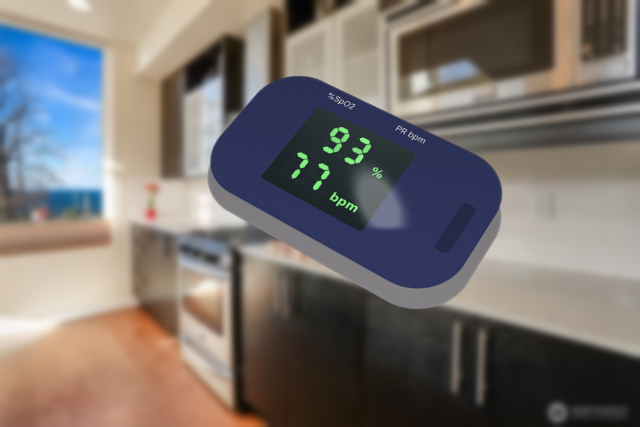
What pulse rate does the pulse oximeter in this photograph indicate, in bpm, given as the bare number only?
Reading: 77
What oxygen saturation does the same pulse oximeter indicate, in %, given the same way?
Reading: 93
